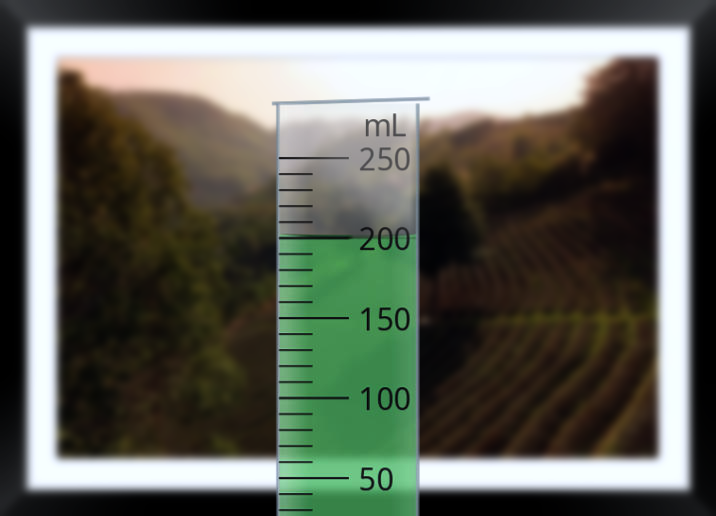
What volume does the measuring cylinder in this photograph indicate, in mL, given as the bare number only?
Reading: 200
